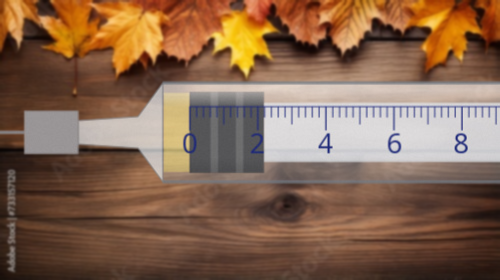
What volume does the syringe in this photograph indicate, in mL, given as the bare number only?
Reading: 0
